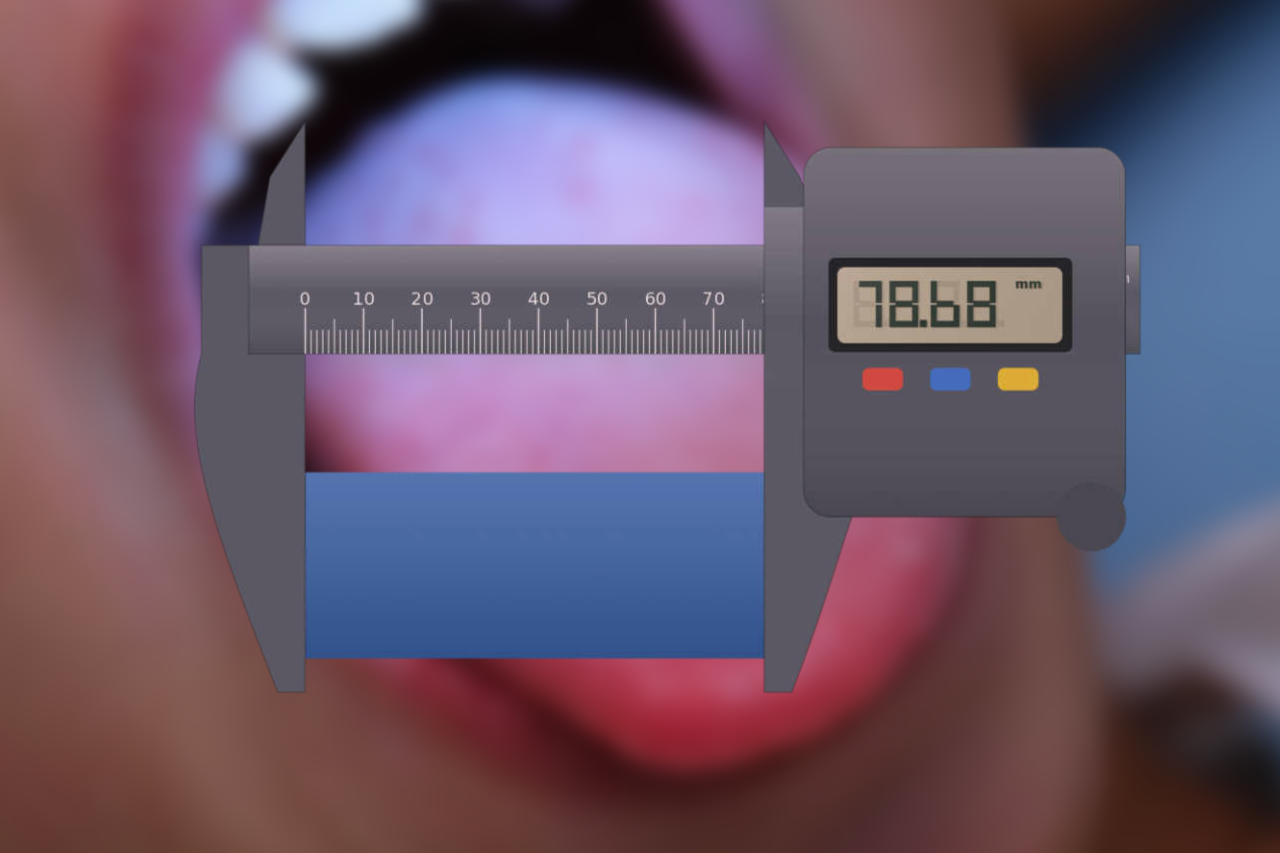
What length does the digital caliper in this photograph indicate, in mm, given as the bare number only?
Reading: 78.68
